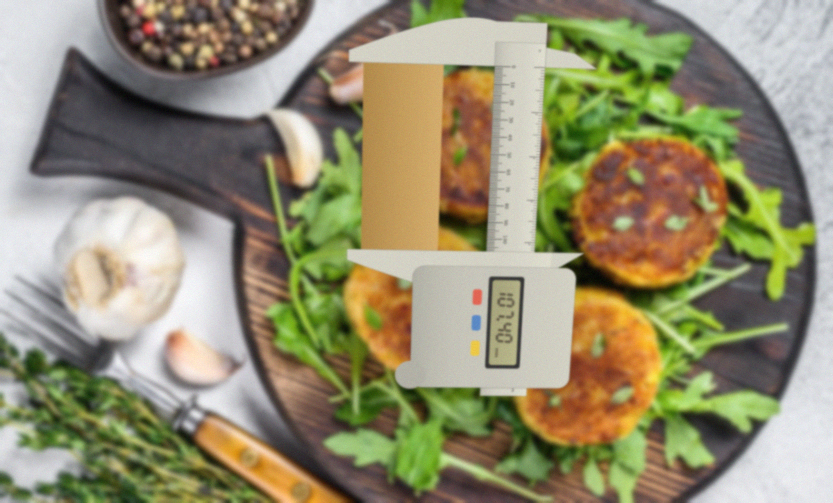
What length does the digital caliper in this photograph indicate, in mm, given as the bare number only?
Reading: 107.40
